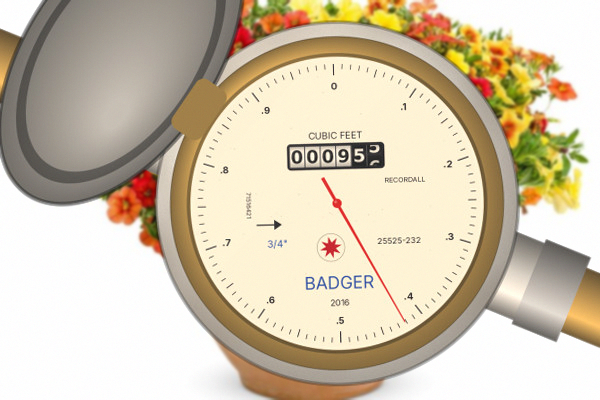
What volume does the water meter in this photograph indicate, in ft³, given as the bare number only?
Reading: 955.42
